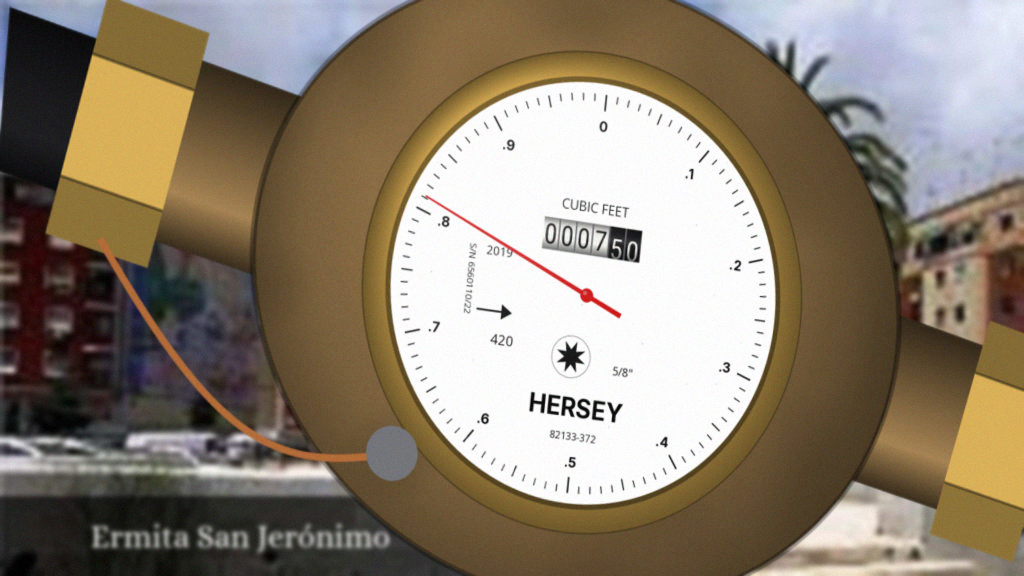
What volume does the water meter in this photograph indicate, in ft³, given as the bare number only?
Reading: 749.81
